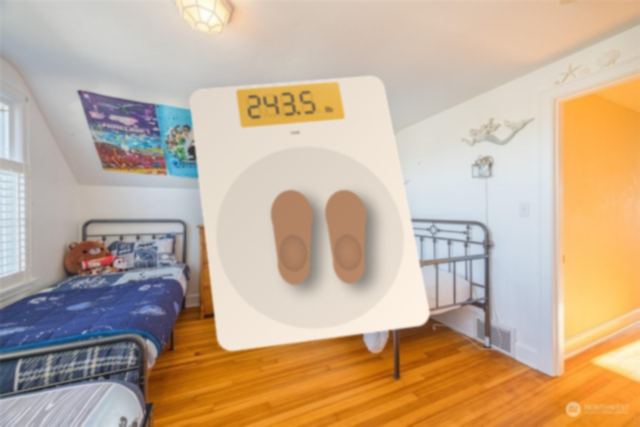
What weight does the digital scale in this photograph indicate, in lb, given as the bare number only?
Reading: 243.5
